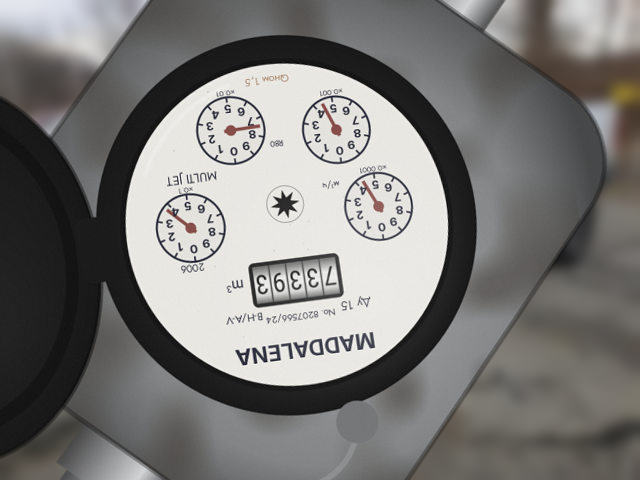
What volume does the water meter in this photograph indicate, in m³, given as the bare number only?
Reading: 73393.3744
